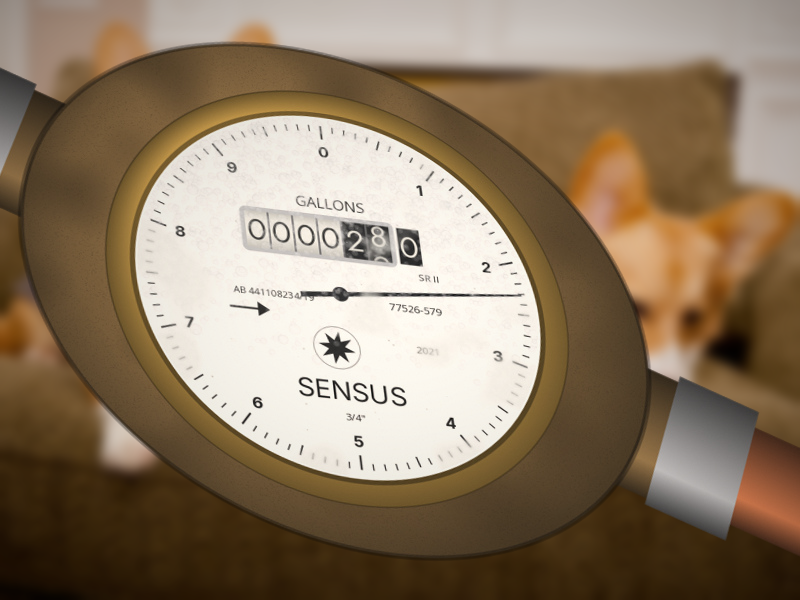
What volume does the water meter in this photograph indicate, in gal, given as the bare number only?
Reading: 282.3
